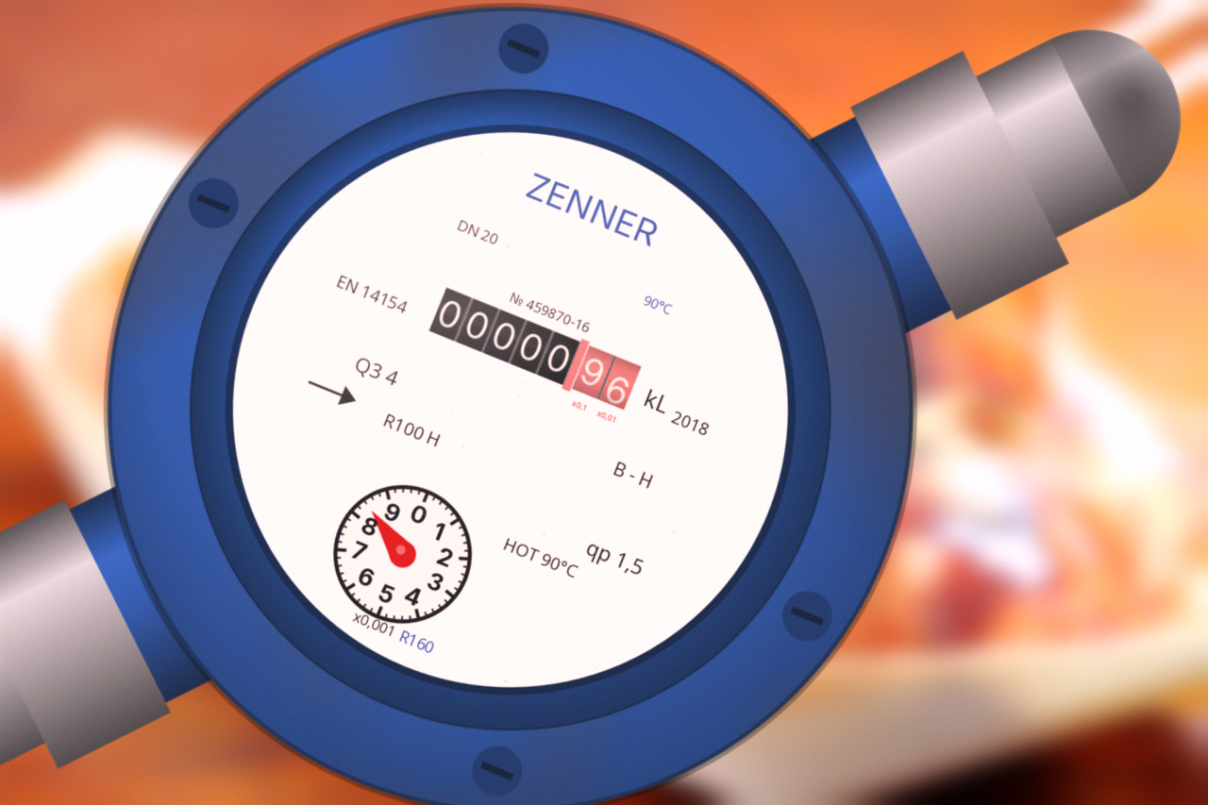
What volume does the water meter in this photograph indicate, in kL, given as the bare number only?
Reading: 0.958
